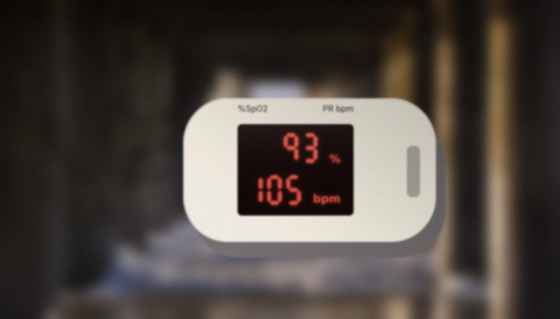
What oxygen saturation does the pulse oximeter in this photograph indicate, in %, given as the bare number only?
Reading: 93
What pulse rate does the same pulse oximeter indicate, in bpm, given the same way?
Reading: 105
